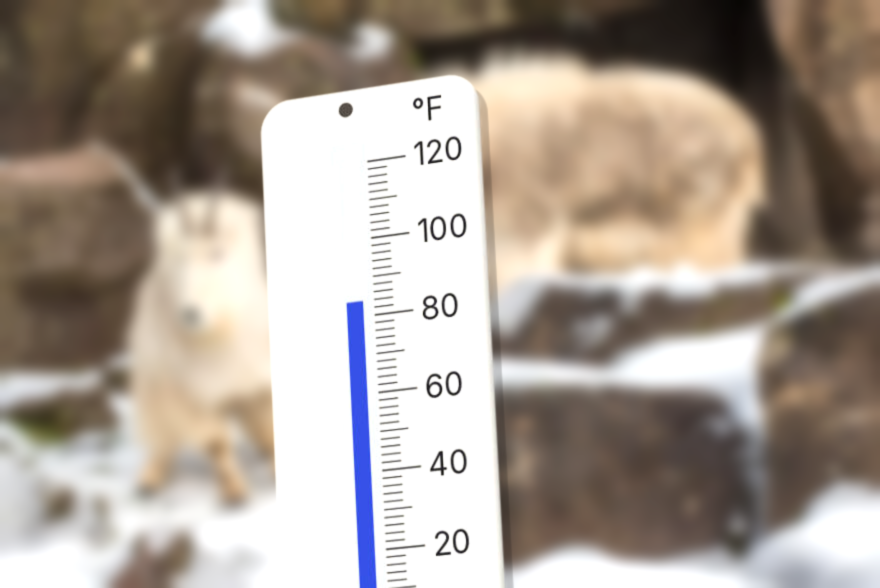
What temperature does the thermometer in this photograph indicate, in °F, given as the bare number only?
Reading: 84
